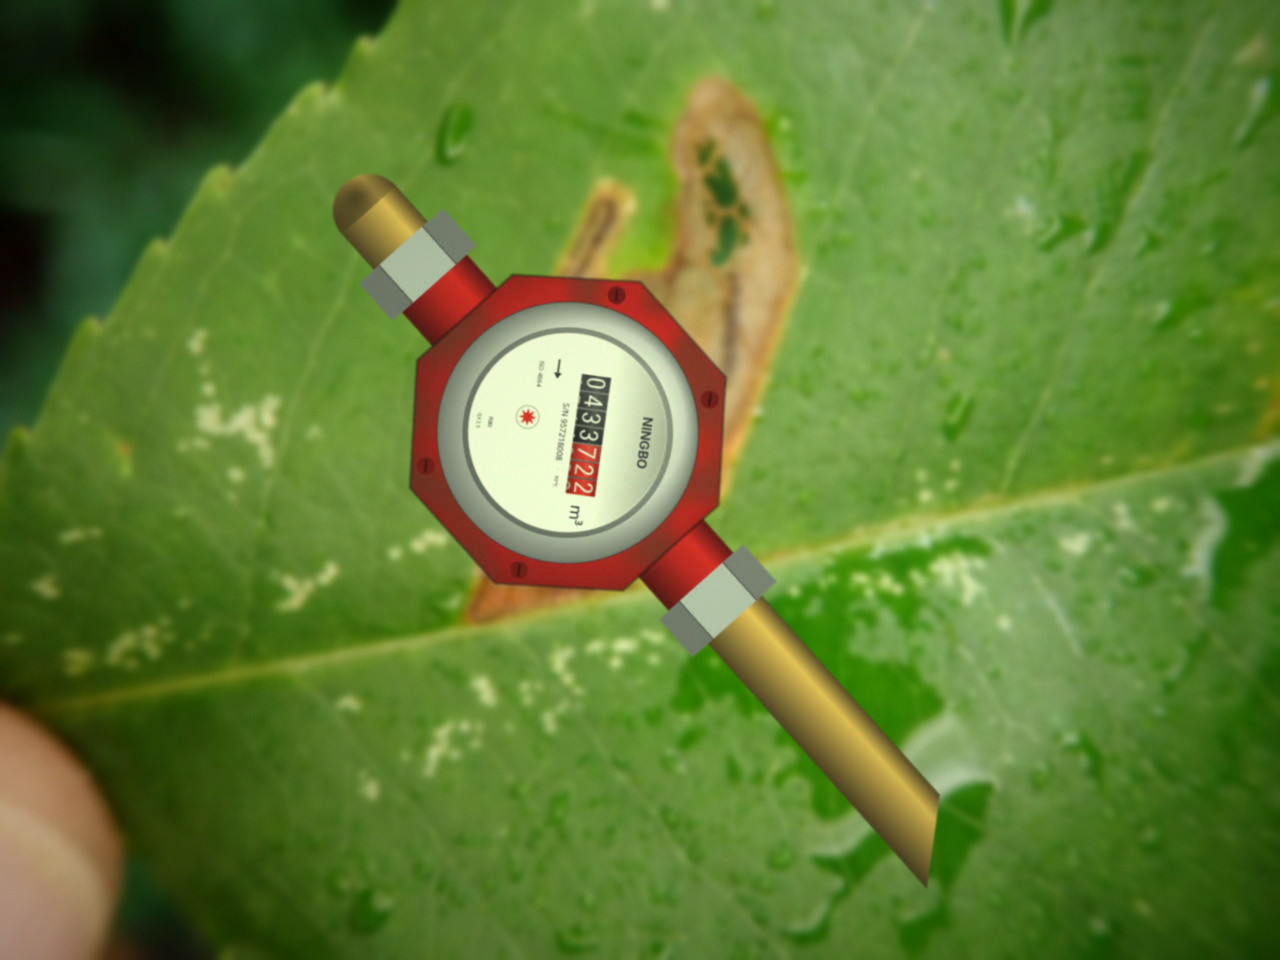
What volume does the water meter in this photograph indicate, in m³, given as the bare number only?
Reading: 433.722
